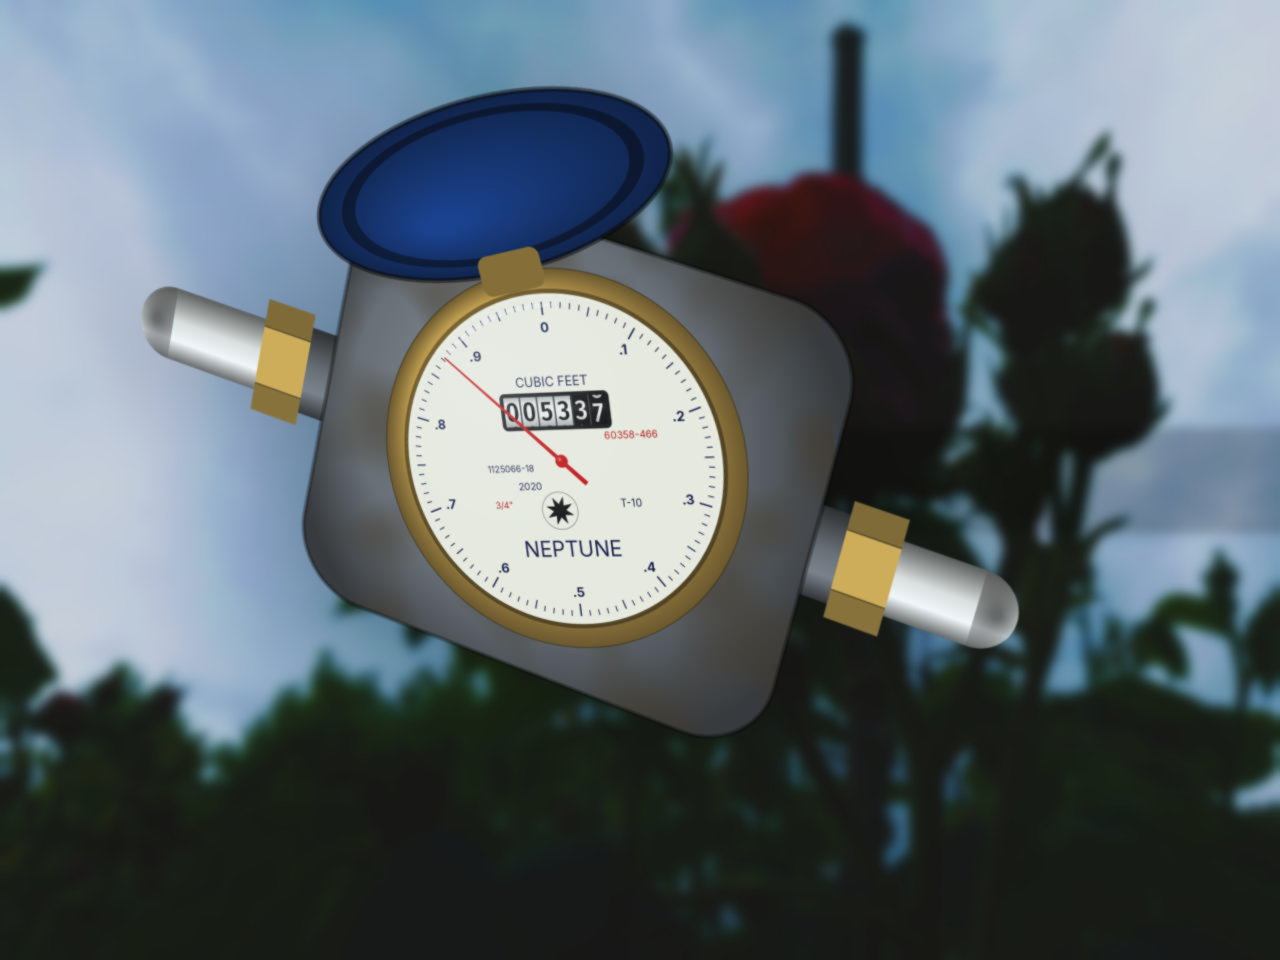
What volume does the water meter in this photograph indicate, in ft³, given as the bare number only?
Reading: 5336.87
